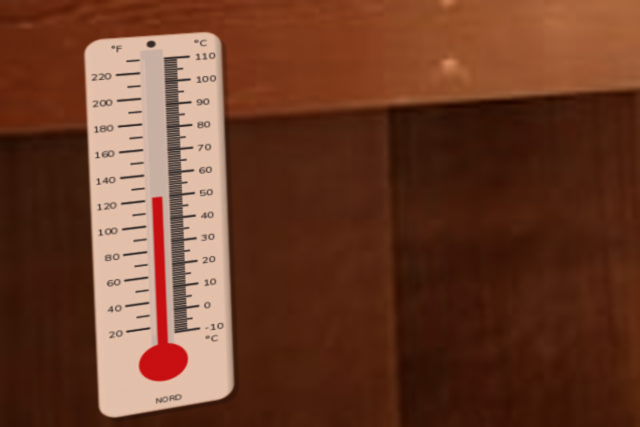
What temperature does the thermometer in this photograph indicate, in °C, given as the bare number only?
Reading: 50
